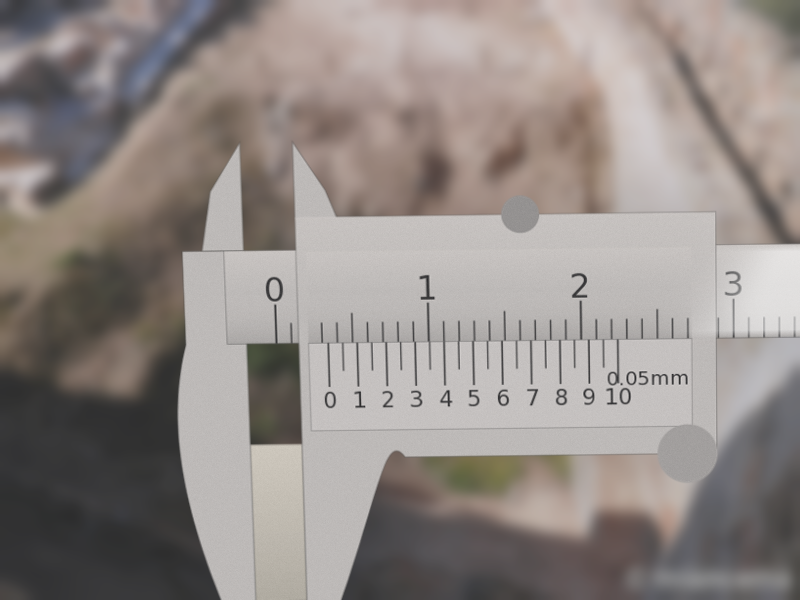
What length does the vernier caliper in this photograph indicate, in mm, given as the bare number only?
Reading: 3.4
